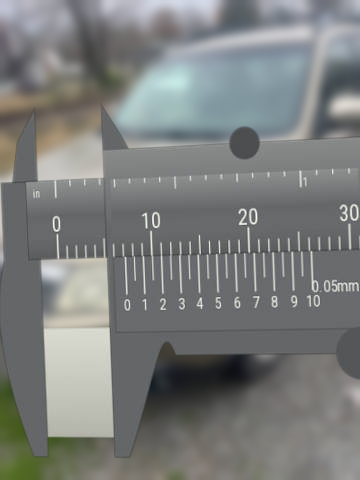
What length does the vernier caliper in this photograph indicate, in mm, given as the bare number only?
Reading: 7.2
